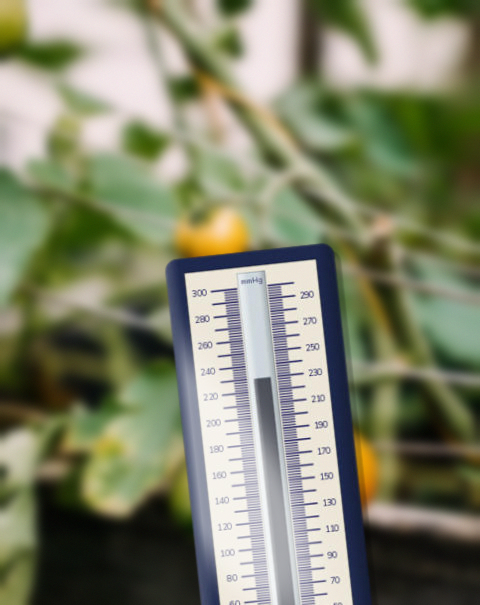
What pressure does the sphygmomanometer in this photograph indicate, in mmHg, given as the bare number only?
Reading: 230
